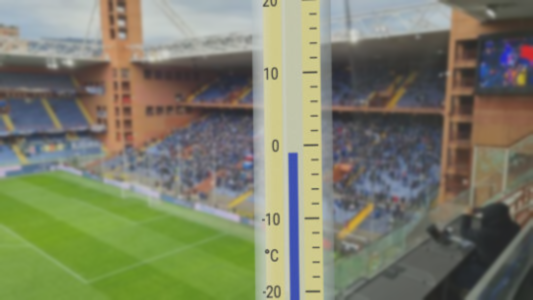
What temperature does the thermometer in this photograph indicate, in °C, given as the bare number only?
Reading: -1
